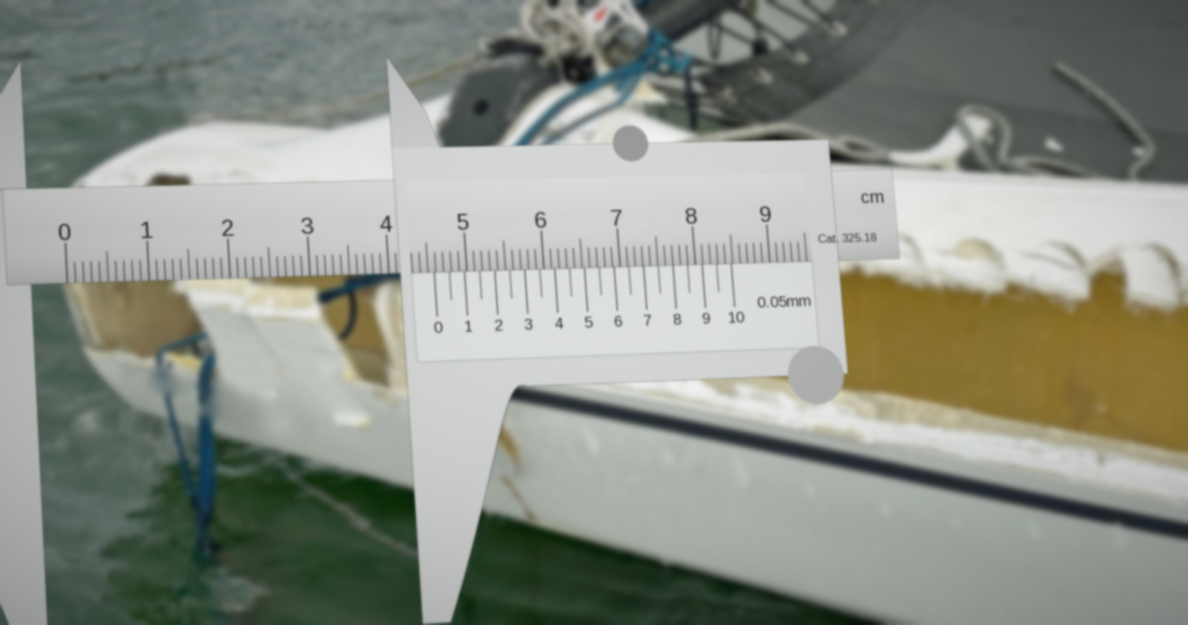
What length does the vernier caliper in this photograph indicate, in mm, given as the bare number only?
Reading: 45.8
